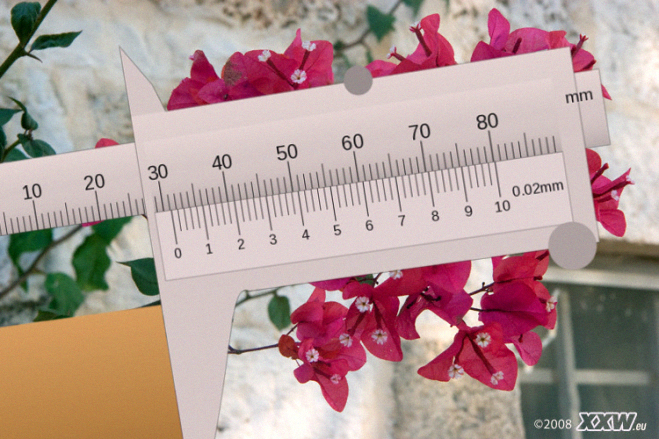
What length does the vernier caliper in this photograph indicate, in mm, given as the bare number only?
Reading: 31.2
